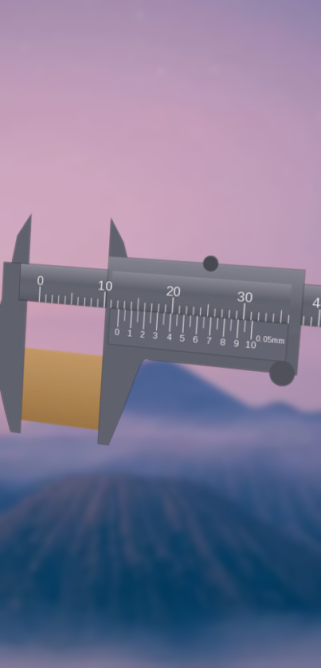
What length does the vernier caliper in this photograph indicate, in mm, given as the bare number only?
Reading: 12.2
